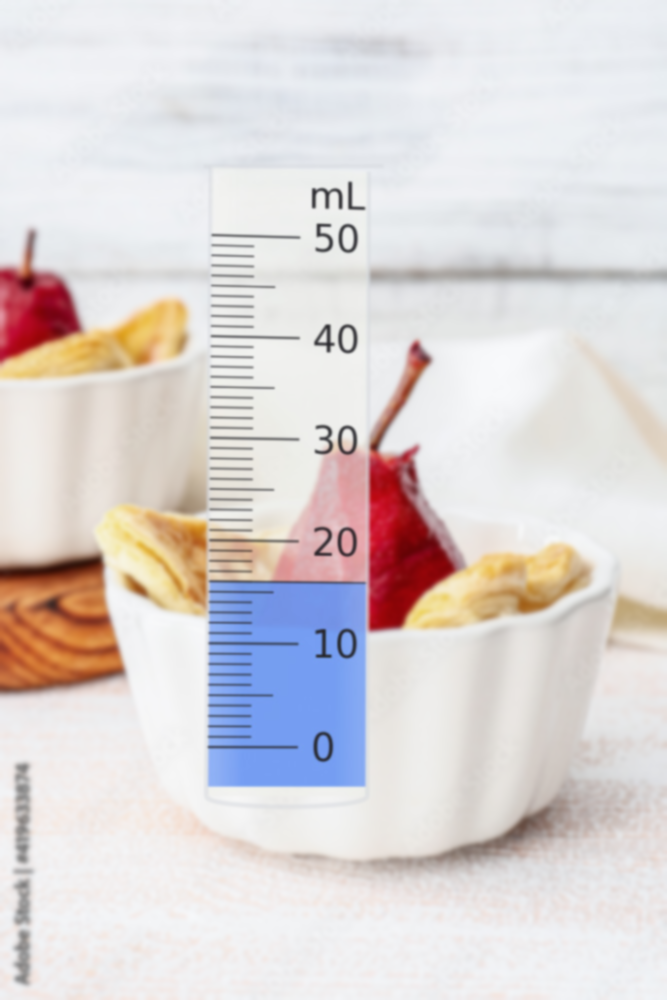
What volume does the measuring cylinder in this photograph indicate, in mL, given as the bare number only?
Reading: 16
